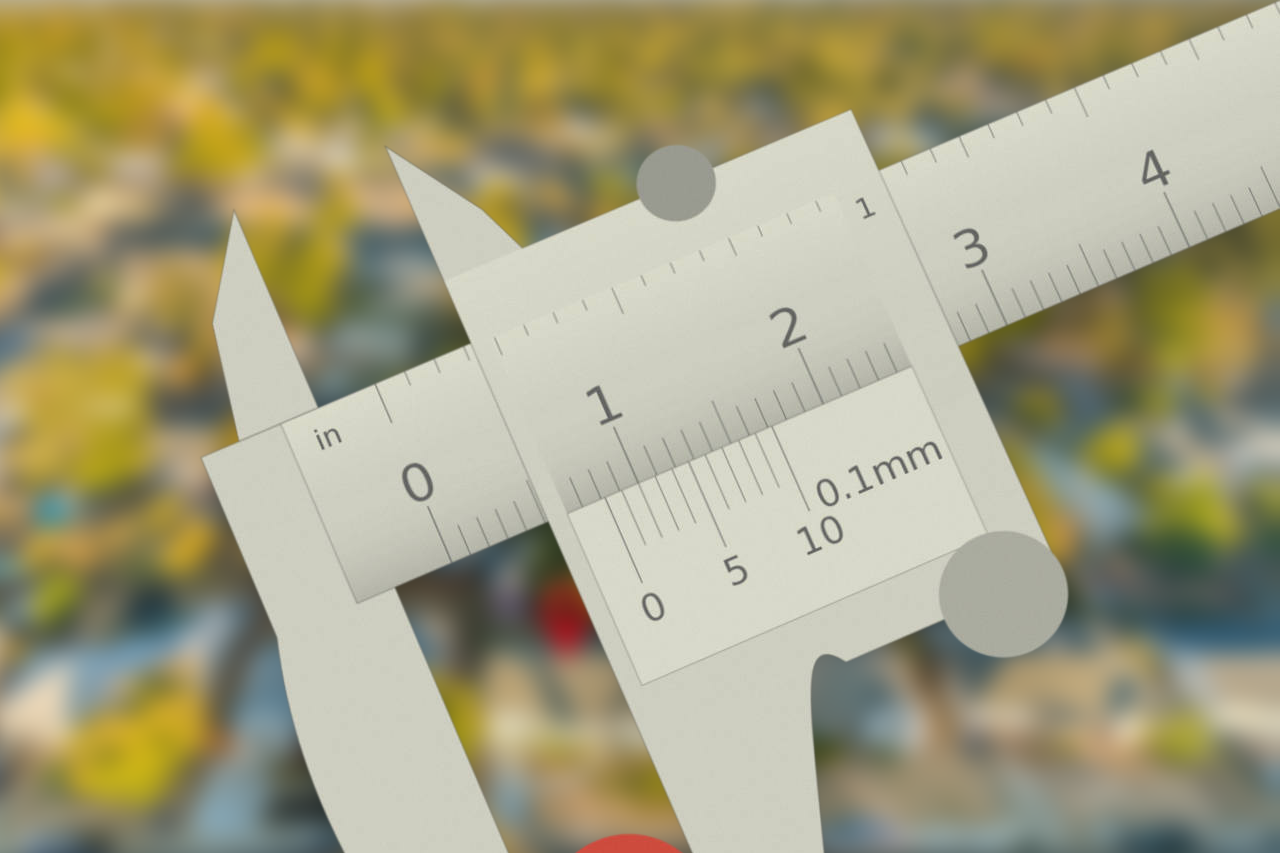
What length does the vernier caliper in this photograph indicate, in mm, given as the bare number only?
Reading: 8.2
